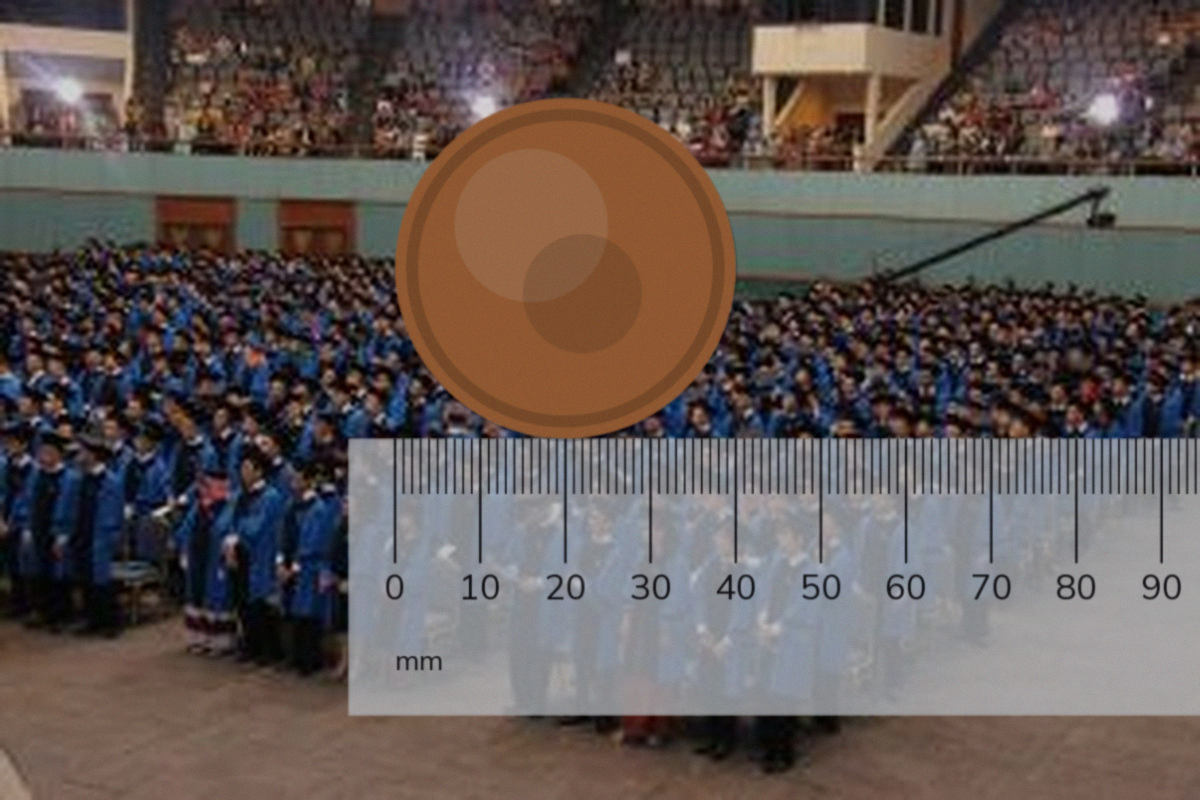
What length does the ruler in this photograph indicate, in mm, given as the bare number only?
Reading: 40
